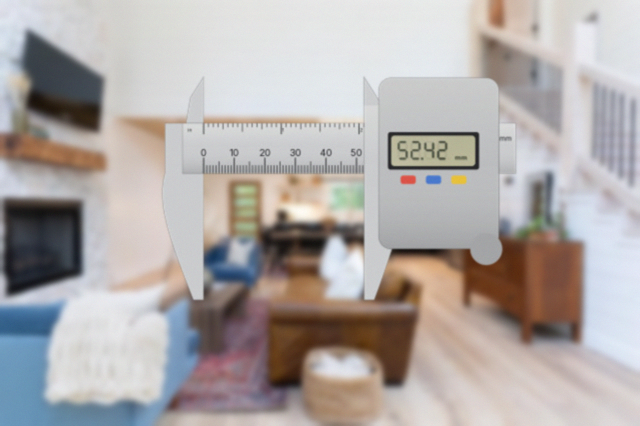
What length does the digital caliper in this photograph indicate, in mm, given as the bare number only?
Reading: 52.42
